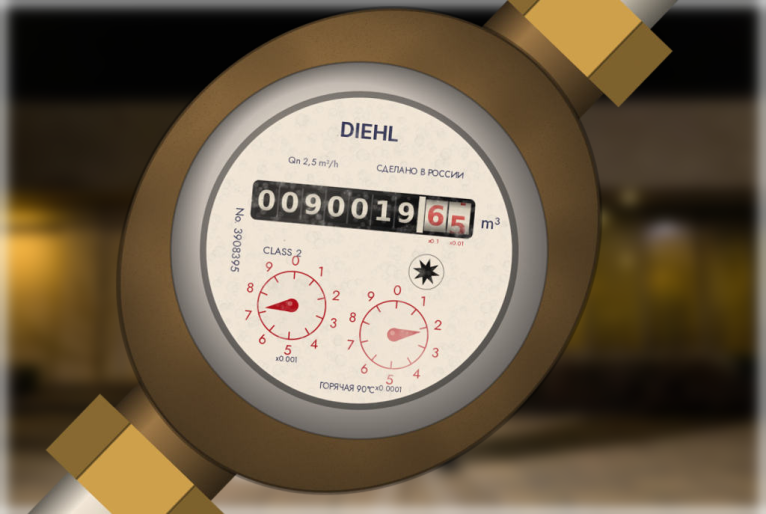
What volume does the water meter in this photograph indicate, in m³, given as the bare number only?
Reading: 90019.6472
